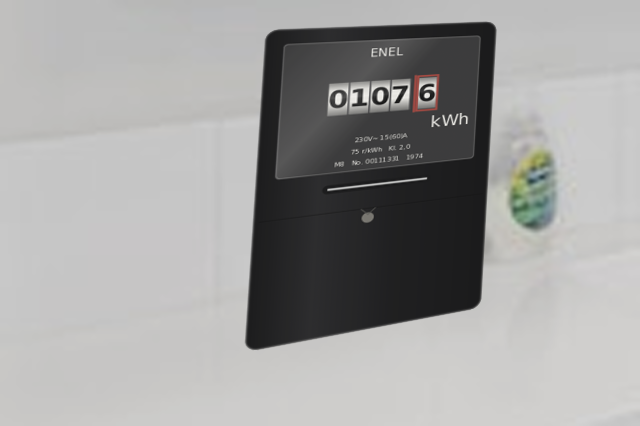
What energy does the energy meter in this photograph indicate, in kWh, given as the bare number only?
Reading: 107.6
